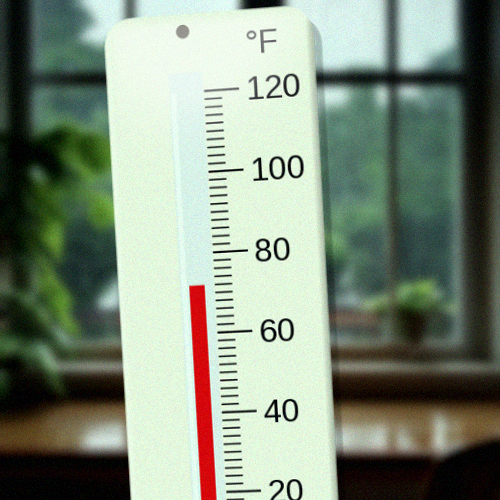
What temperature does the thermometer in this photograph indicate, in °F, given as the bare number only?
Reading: 72
